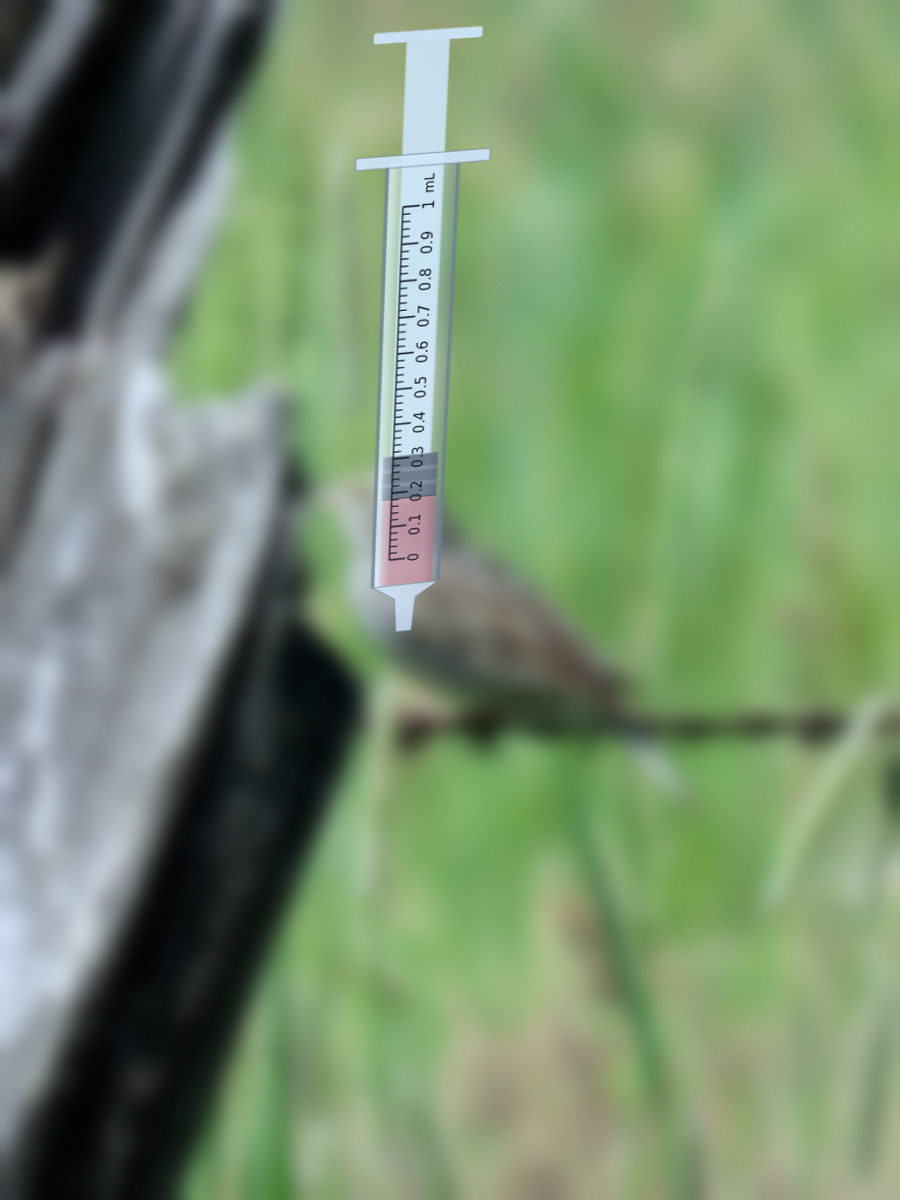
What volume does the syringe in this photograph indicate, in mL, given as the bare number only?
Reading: 0.18
